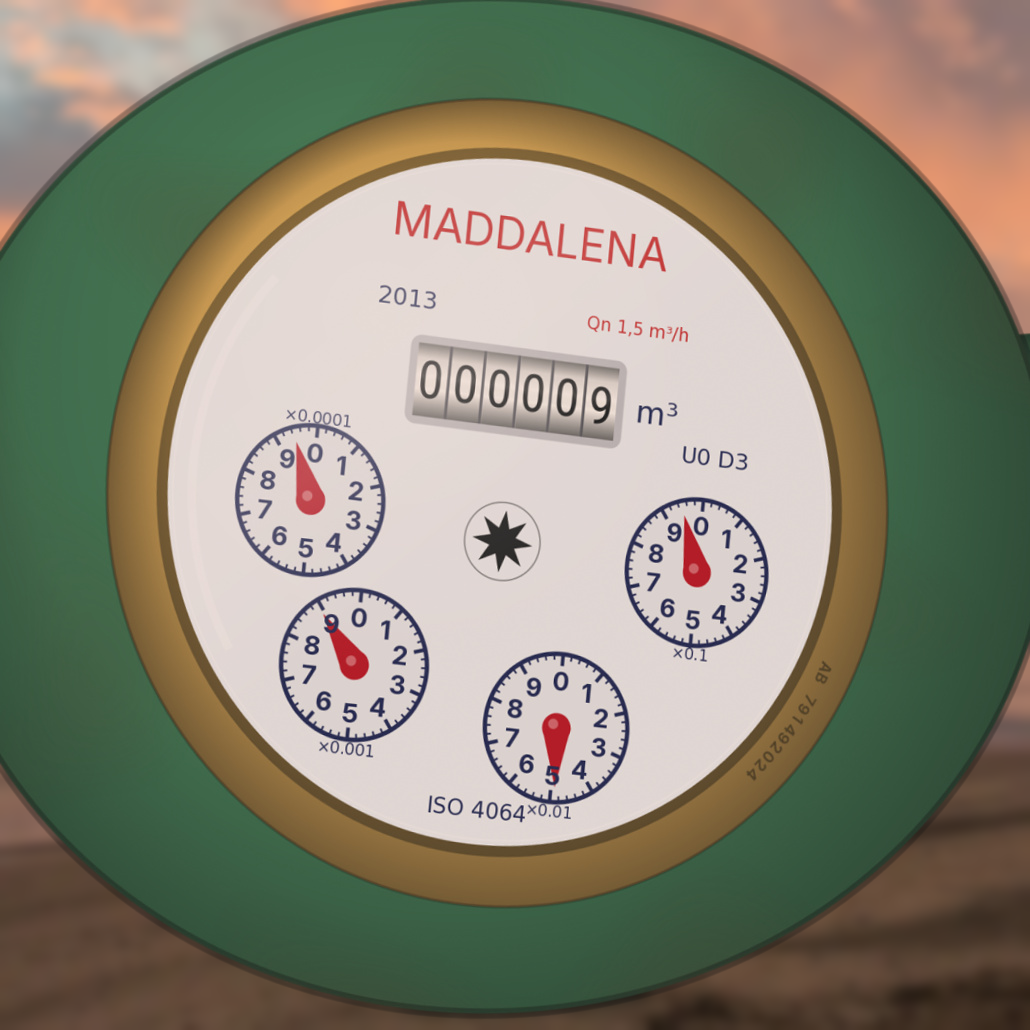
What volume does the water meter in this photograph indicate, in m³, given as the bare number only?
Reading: 8.9489
